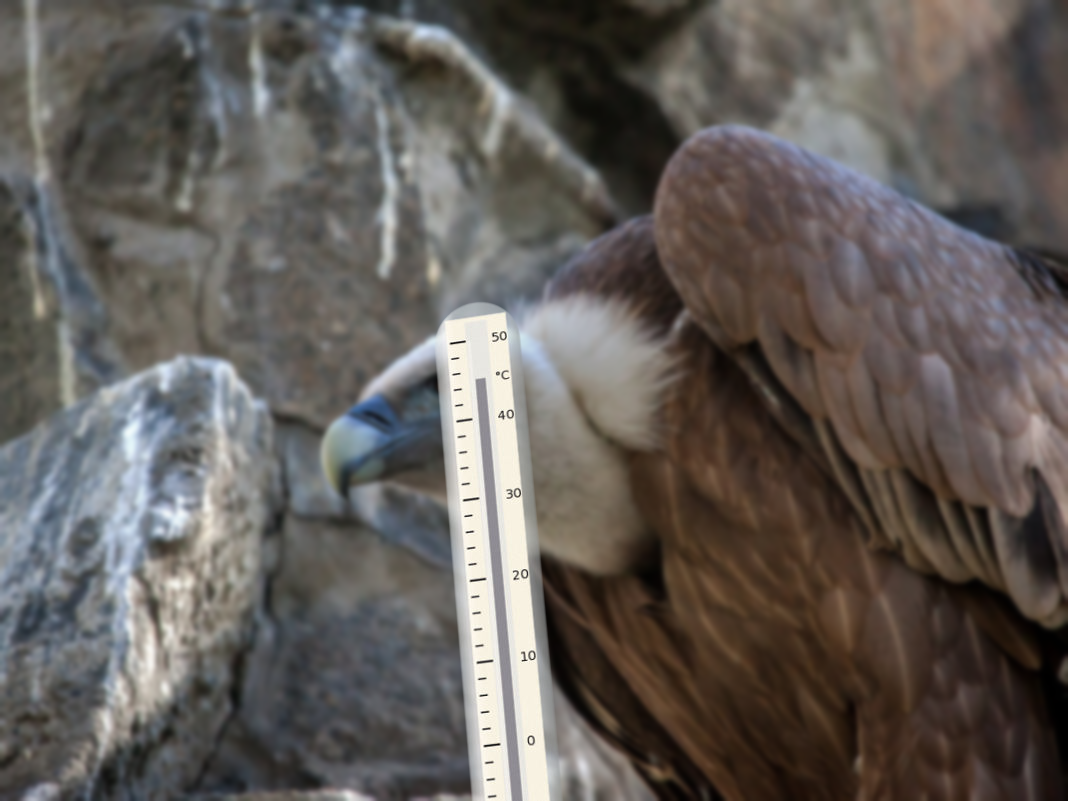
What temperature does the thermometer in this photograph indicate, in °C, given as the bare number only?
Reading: 45
